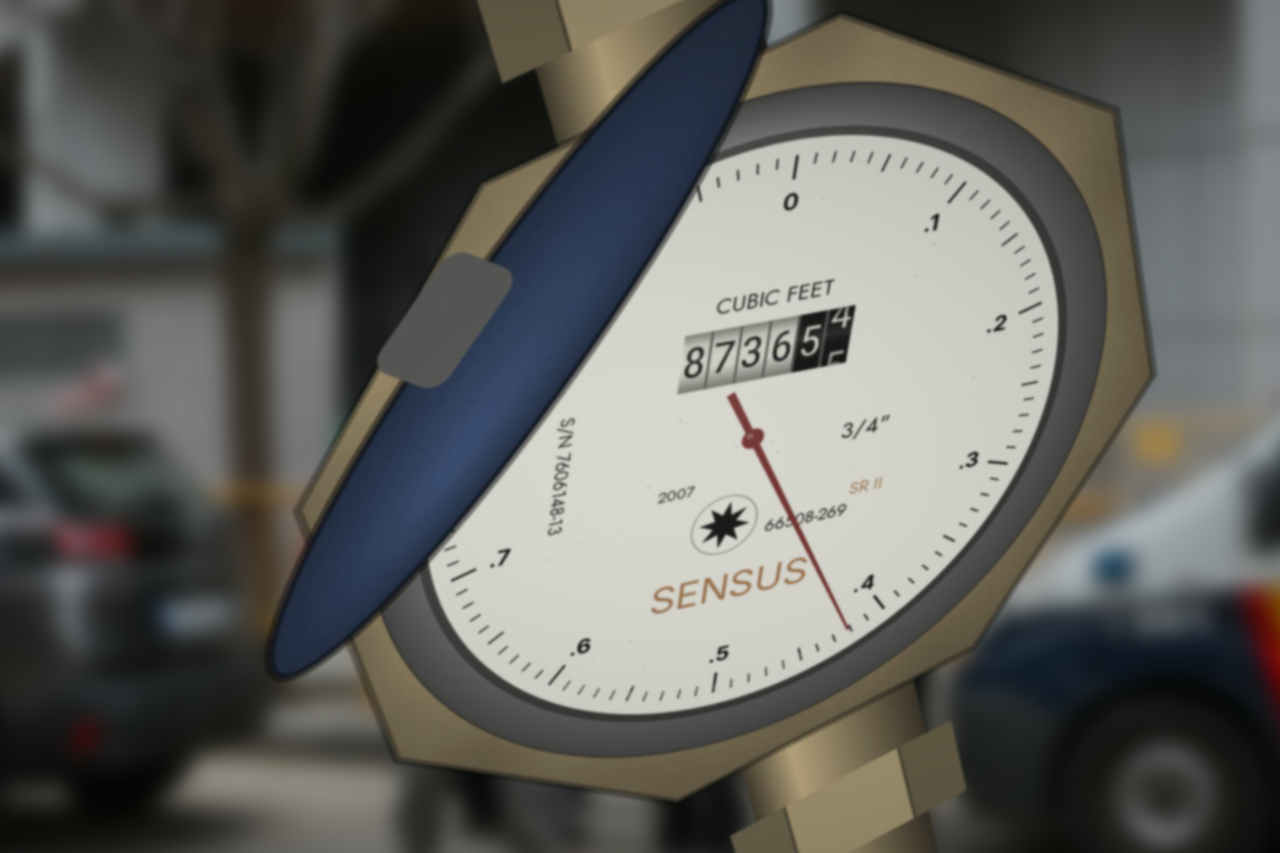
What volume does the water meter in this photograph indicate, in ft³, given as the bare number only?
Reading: 873654.42
